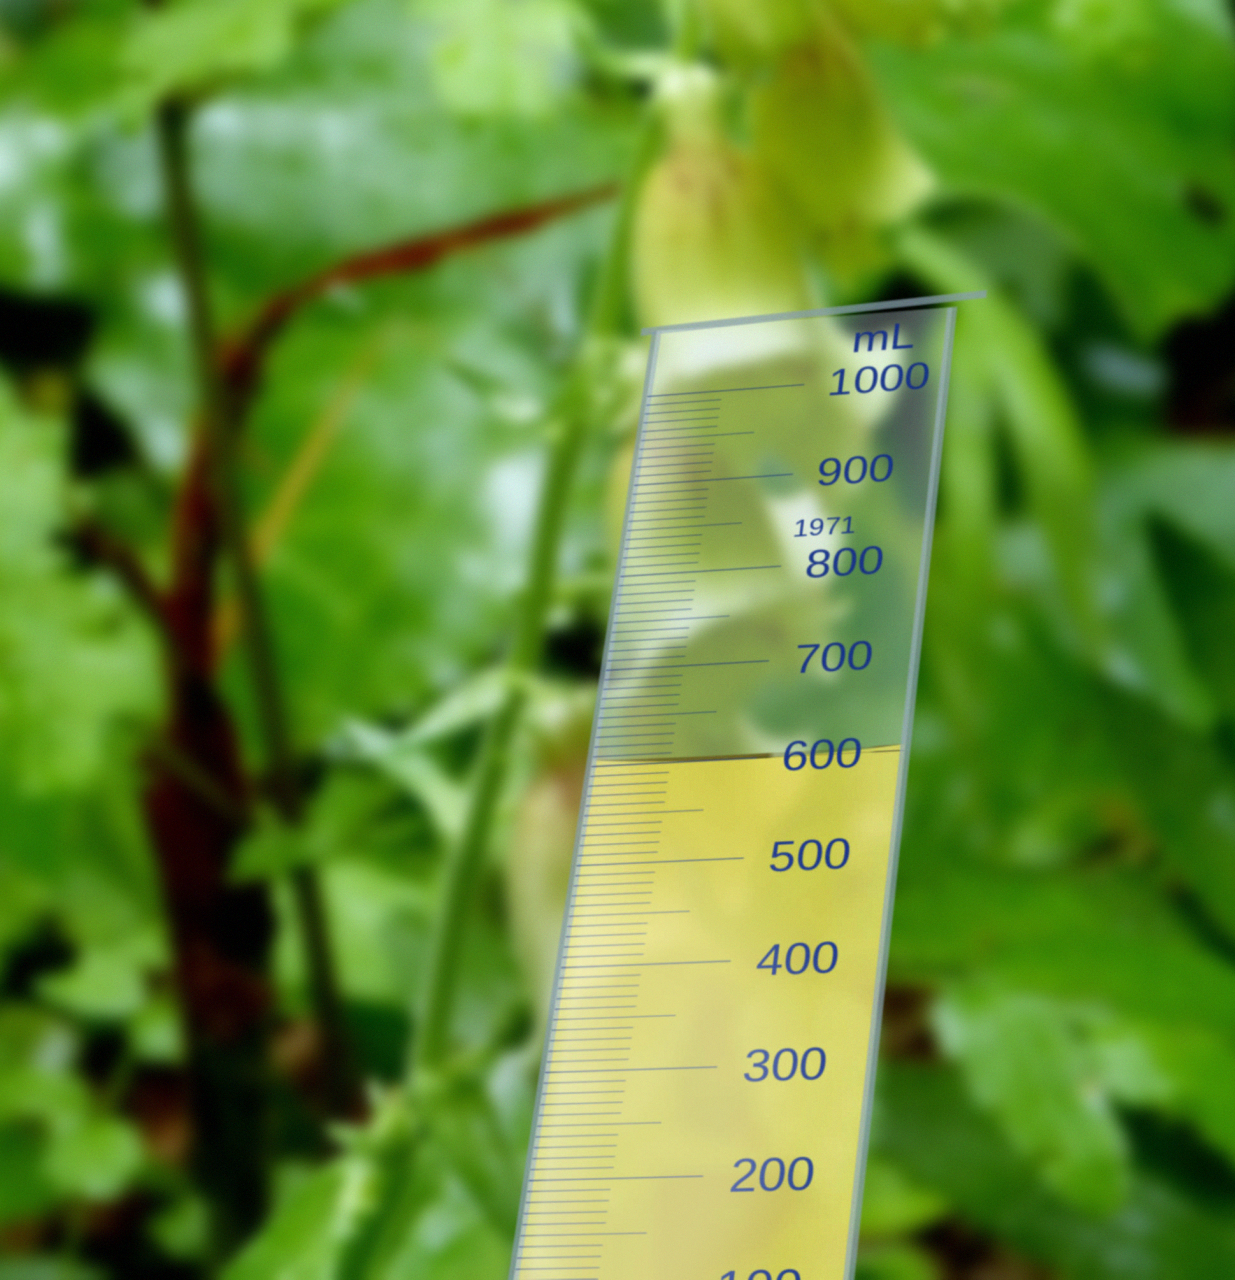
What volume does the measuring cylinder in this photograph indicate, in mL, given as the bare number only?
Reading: 600
